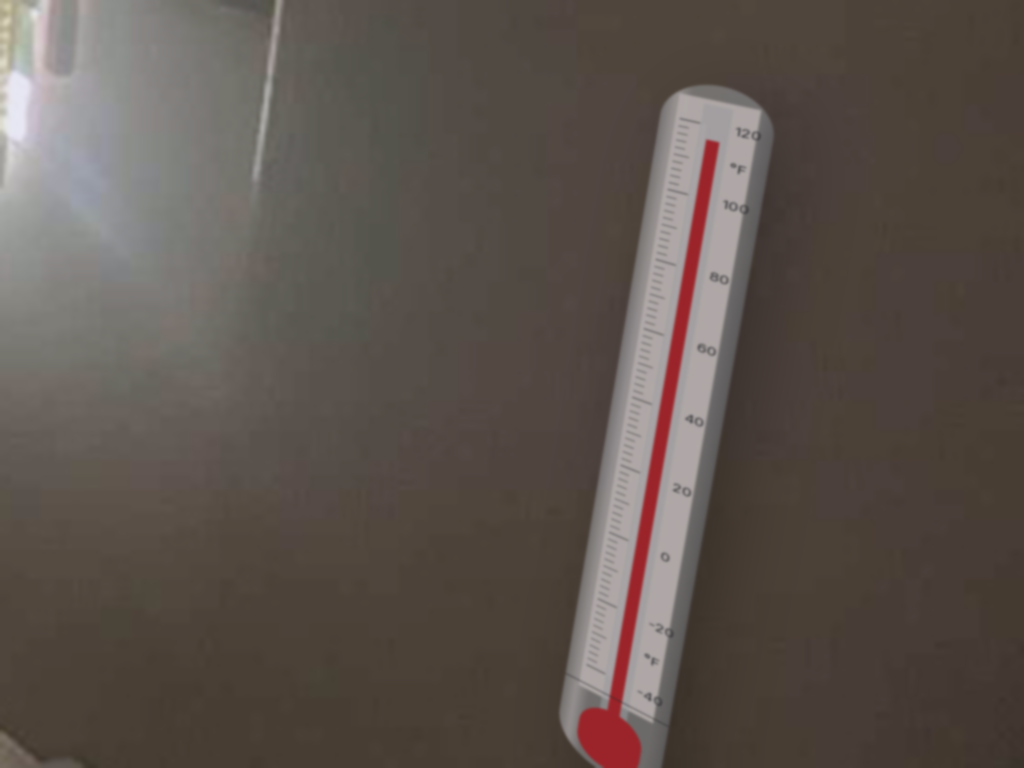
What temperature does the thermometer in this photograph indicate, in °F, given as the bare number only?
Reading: 116
